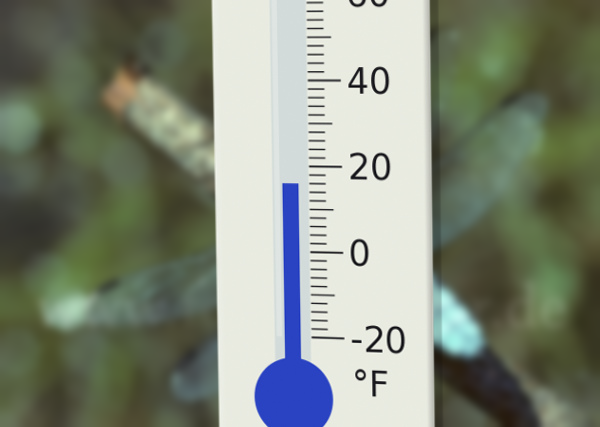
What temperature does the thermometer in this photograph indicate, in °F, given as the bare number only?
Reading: 16
